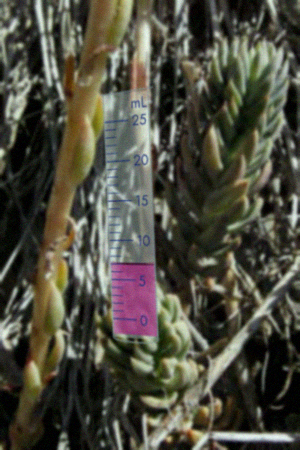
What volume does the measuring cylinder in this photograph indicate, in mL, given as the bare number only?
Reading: 7
